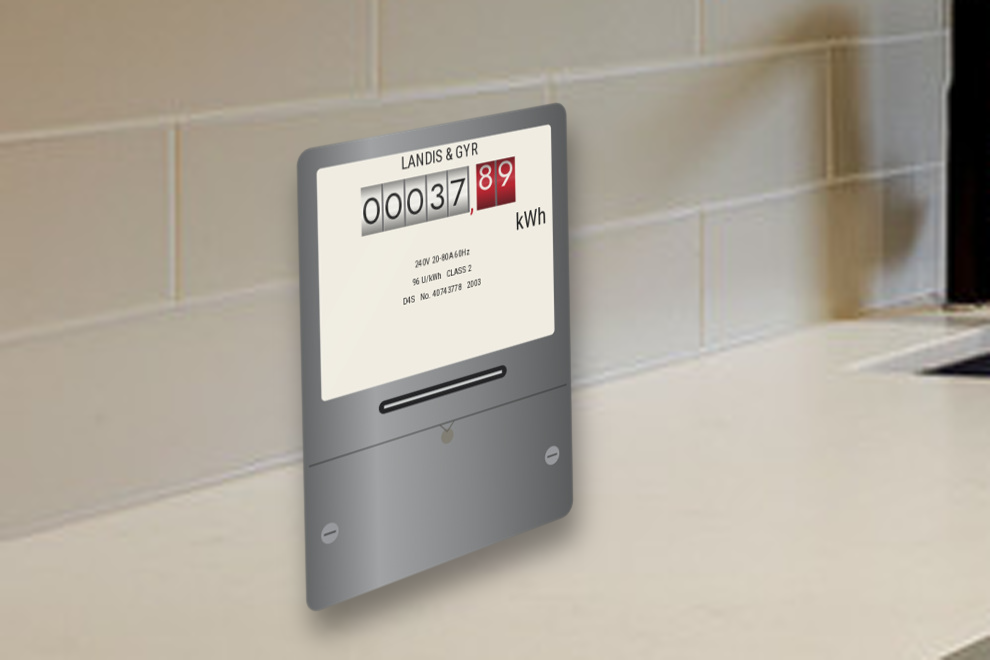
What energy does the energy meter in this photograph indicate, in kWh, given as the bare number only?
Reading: 37.89
